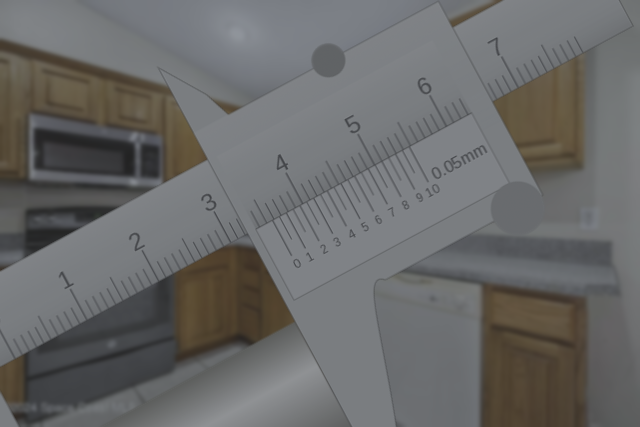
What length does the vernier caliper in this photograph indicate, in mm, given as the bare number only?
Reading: 35.8
